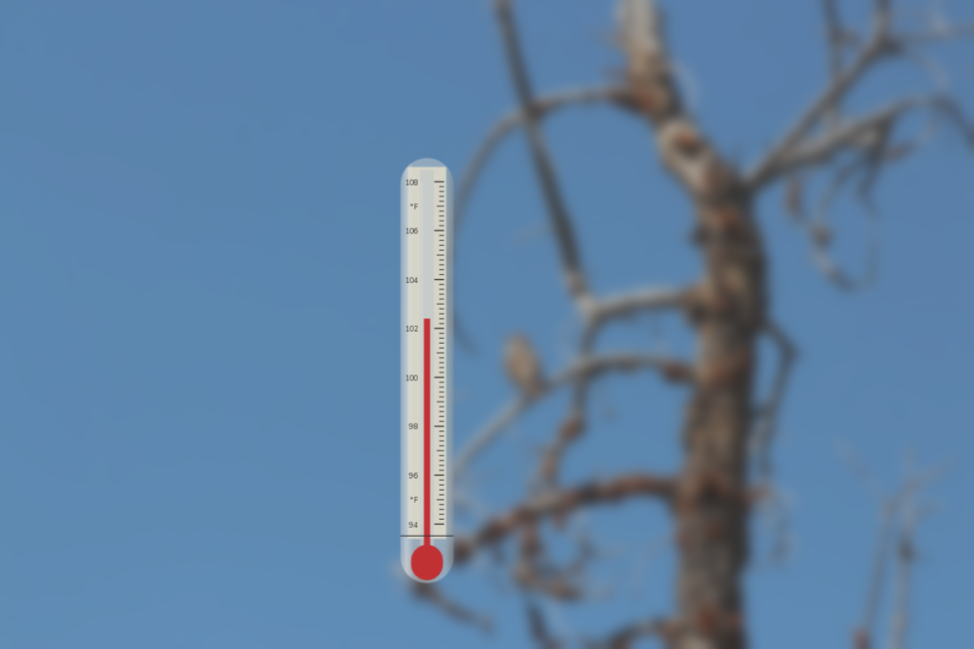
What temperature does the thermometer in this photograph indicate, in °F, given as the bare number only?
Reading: 102.4
